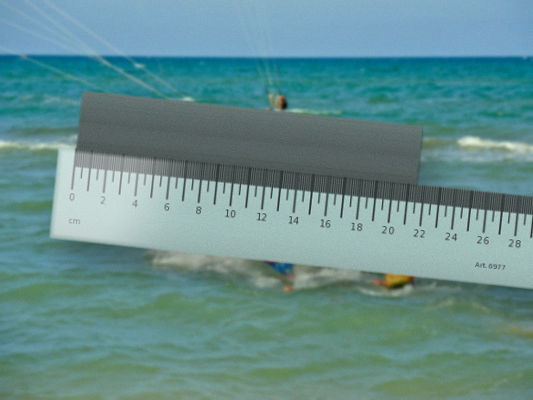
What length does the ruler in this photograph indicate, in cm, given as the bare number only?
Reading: 21.5
